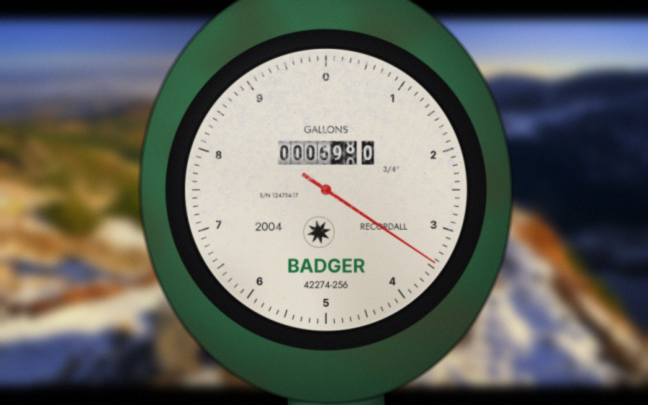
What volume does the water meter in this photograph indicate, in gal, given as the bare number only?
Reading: 6983.4
